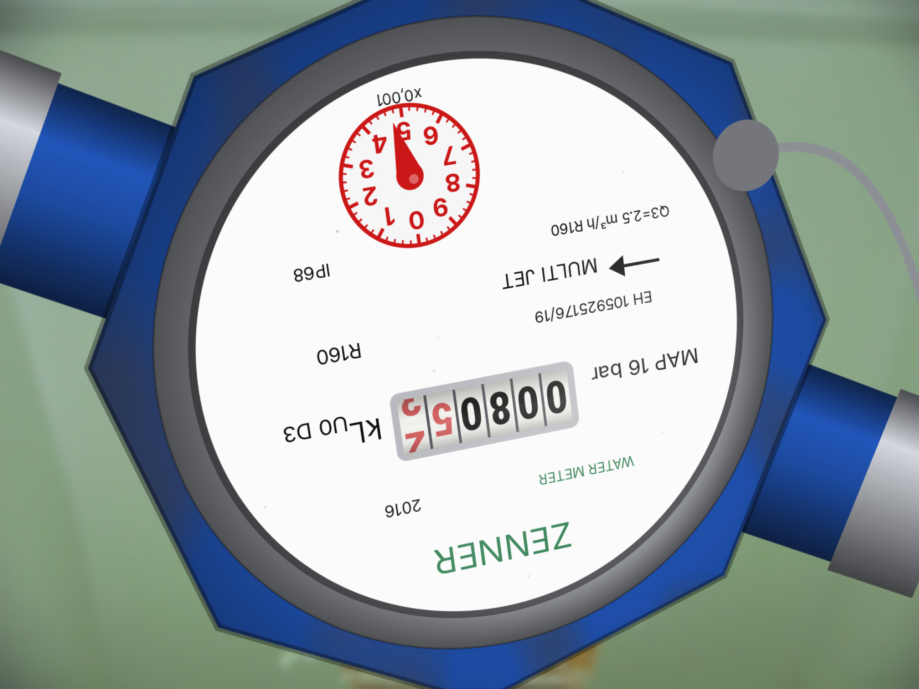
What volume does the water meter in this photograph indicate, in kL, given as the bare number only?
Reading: 80.524
